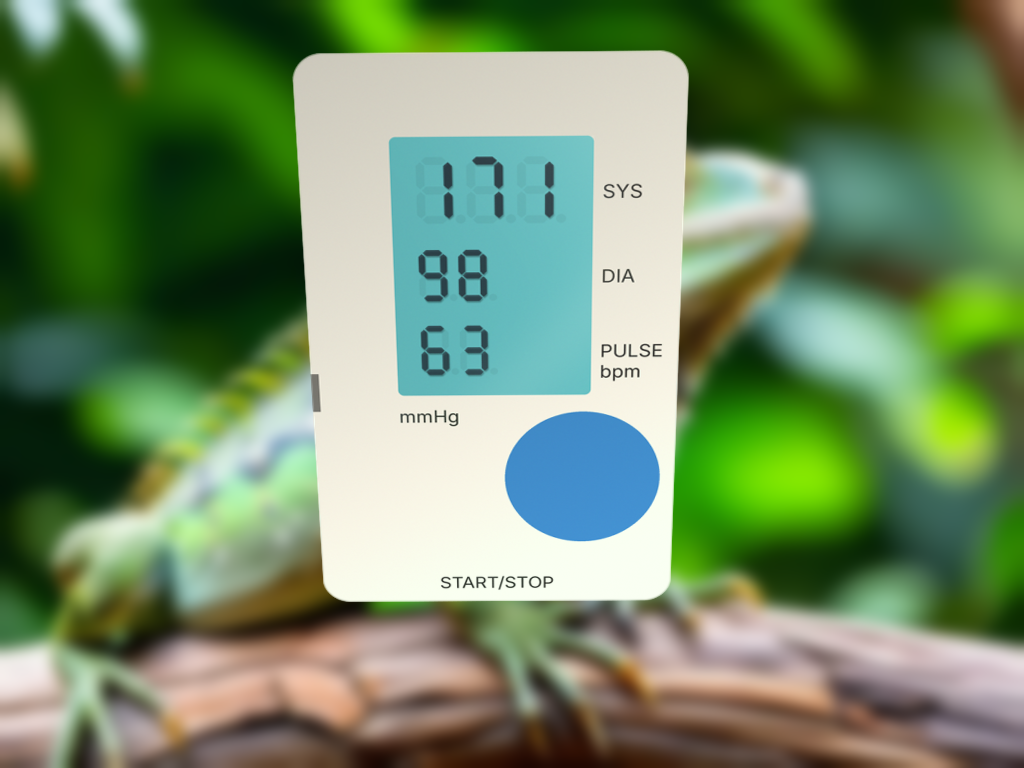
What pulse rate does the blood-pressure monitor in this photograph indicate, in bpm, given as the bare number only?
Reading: 63
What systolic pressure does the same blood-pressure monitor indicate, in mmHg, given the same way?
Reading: 171
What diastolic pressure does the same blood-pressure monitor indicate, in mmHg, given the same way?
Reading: 98
